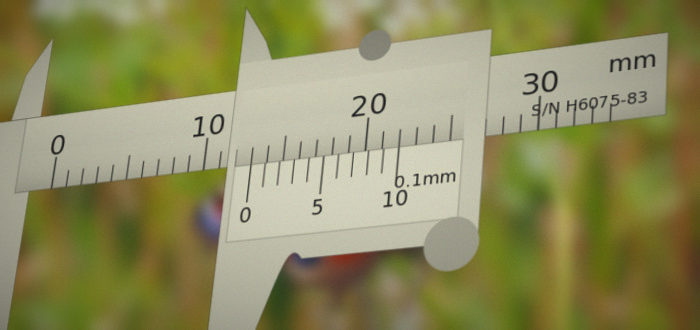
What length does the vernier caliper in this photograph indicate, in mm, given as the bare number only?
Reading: 13.0
